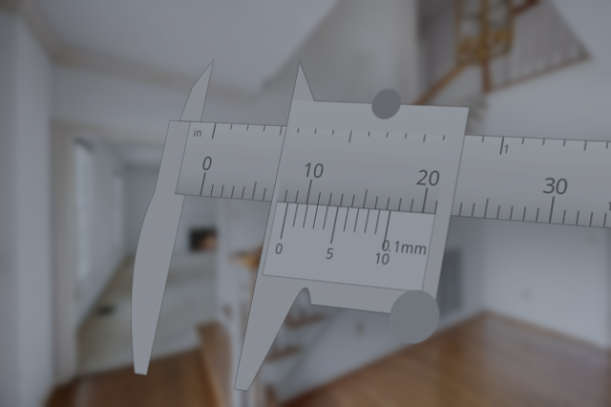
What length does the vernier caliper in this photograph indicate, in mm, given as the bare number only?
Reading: 8.3
